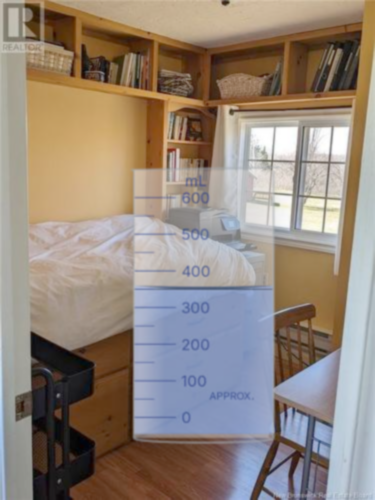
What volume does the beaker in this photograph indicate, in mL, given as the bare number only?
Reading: 350
